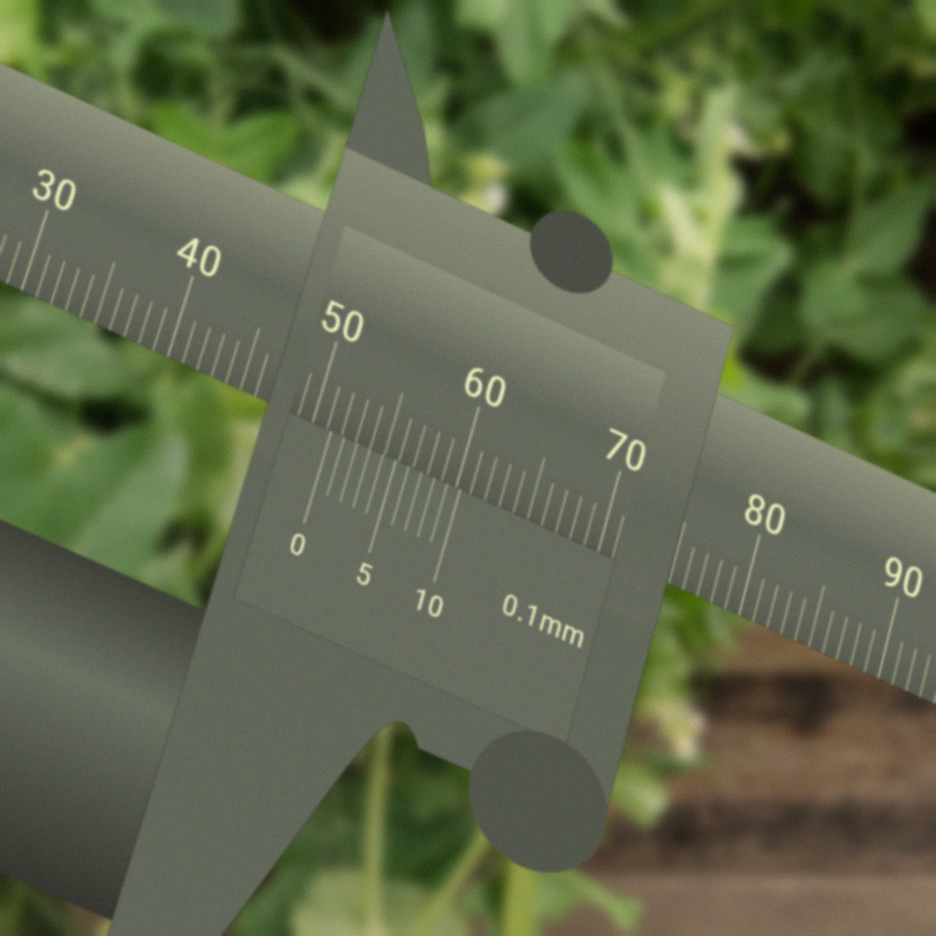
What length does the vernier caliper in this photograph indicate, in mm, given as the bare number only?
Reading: 51.3
